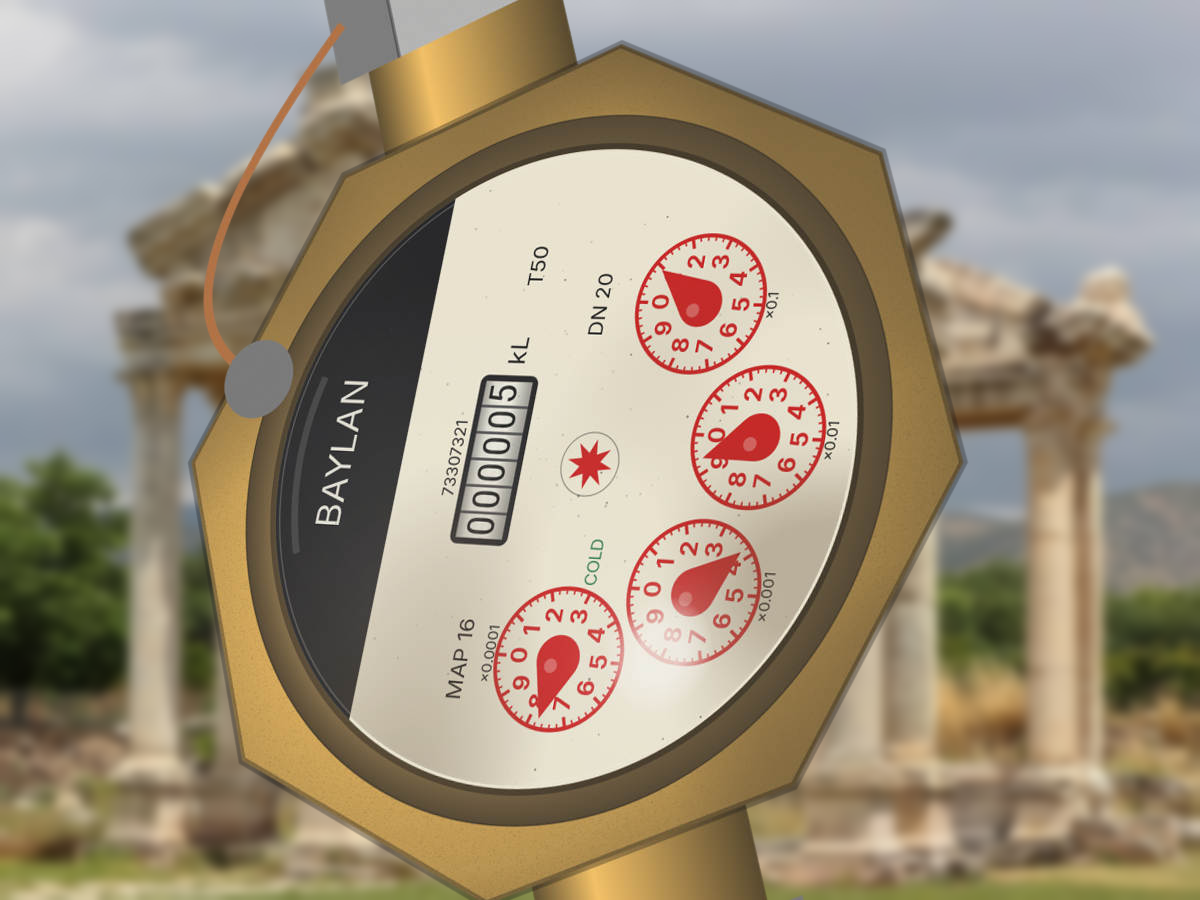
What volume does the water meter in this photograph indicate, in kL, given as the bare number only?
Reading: 5.0937
